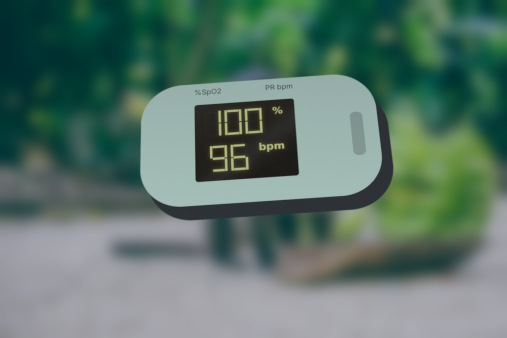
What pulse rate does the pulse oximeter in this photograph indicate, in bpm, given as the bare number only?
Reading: 96
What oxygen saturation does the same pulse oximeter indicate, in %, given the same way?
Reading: 100
